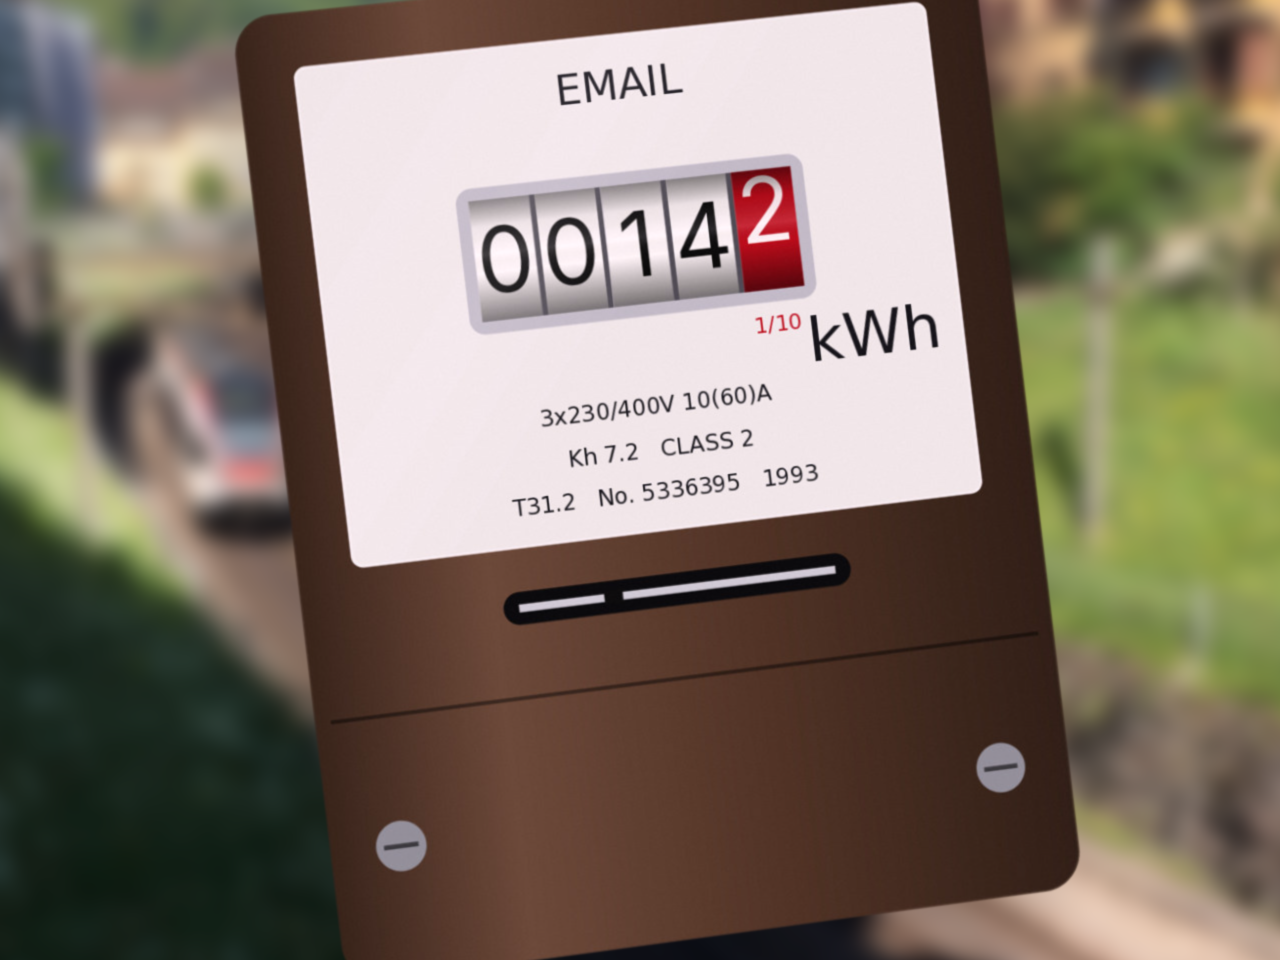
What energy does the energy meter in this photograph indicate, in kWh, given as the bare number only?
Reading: 14.2
